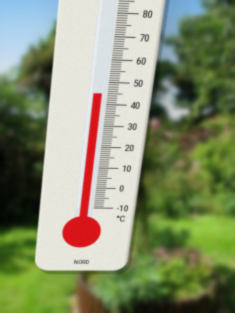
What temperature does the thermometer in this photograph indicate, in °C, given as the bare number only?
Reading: 45
